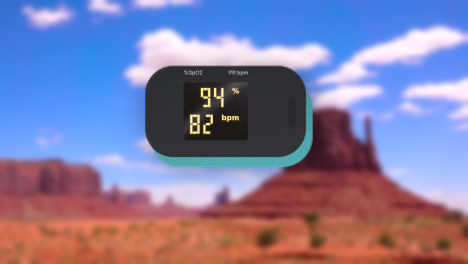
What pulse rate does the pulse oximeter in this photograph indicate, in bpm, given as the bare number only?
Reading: 82
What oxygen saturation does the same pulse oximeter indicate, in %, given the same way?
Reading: 94
